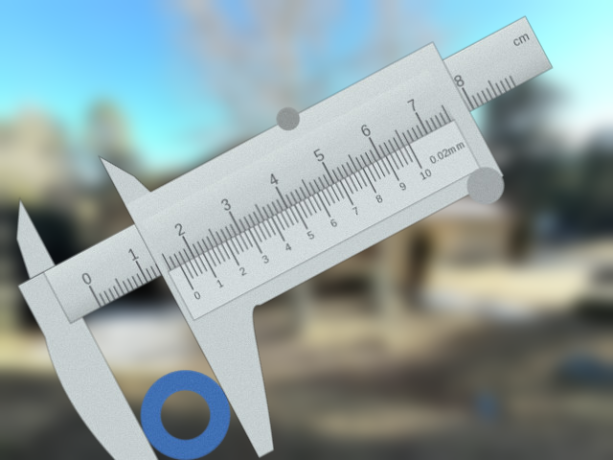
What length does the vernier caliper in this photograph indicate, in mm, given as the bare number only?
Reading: 17.0
